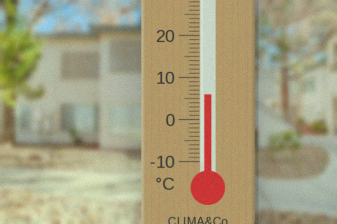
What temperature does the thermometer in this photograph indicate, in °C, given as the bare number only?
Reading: 6
